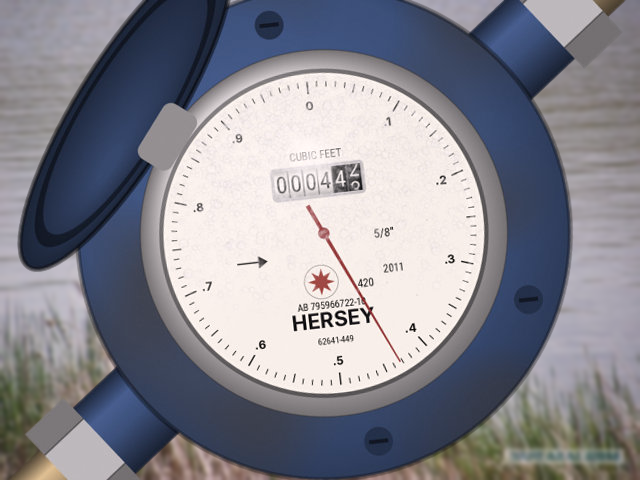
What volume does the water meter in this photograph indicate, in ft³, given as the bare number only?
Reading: 442.43
